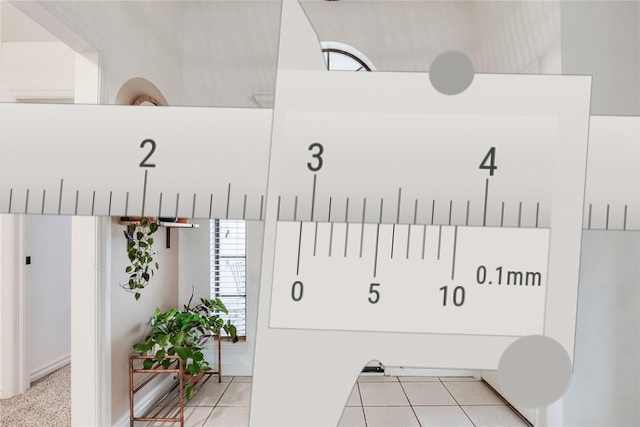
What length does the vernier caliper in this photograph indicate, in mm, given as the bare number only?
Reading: 29.4
